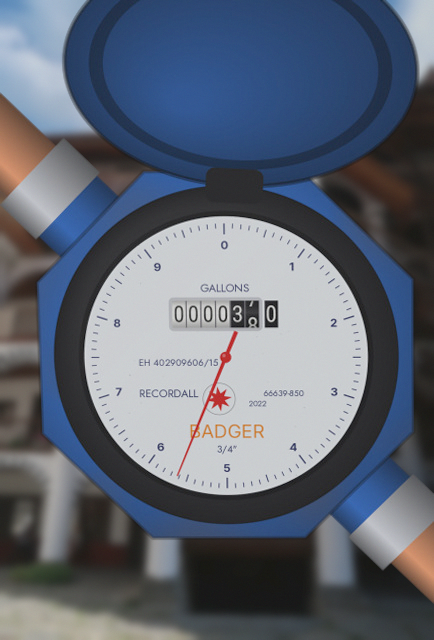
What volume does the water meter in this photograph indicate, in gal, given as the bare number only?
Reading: 375.6
